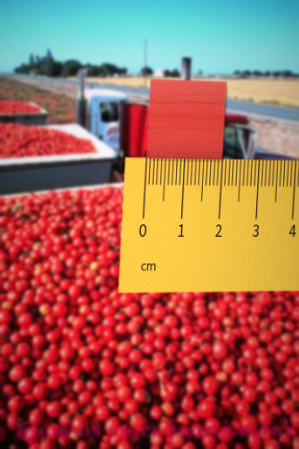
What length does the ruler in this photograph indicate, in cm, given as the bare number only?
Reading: 2
